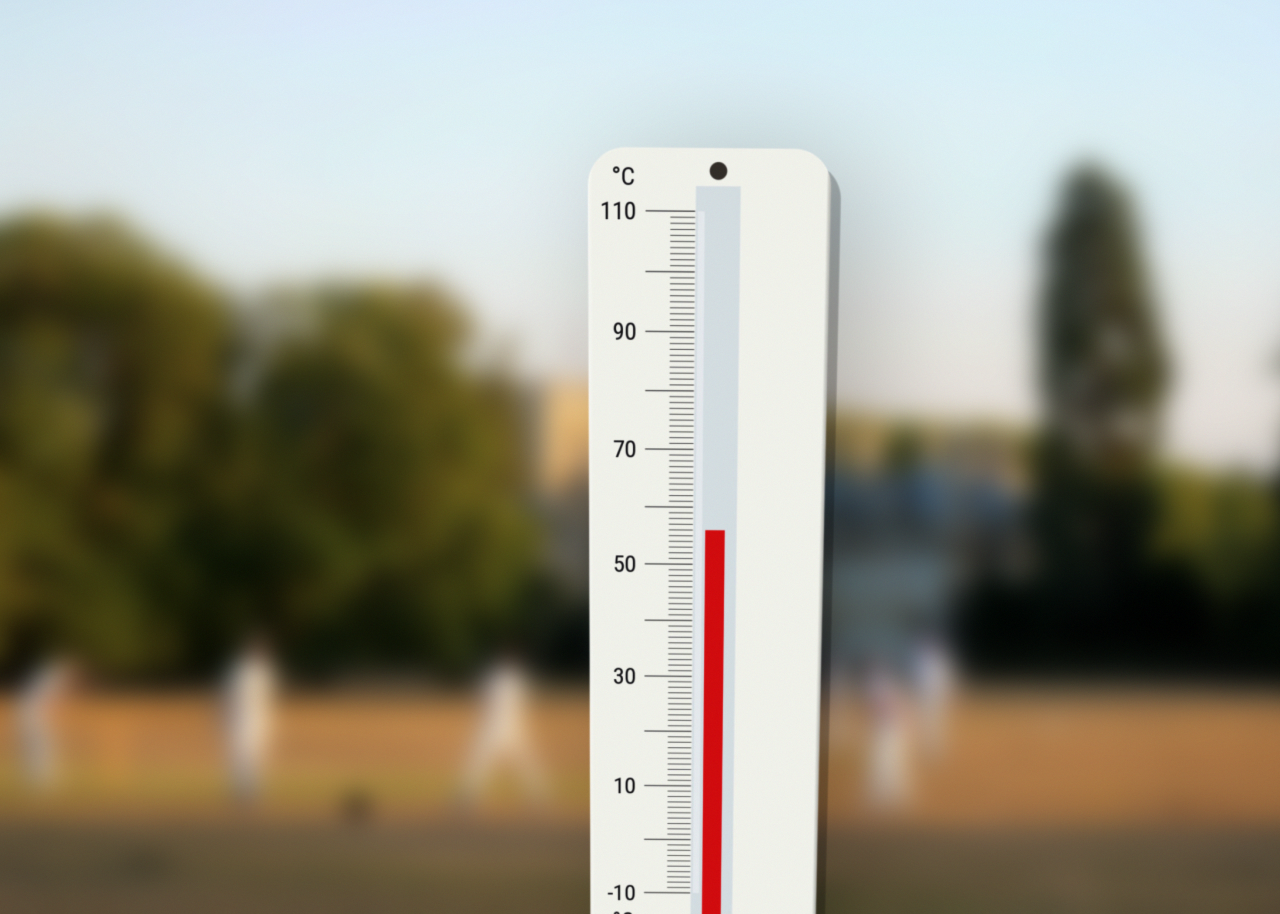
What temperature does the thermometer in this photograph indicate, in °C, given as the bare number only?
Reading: 56
